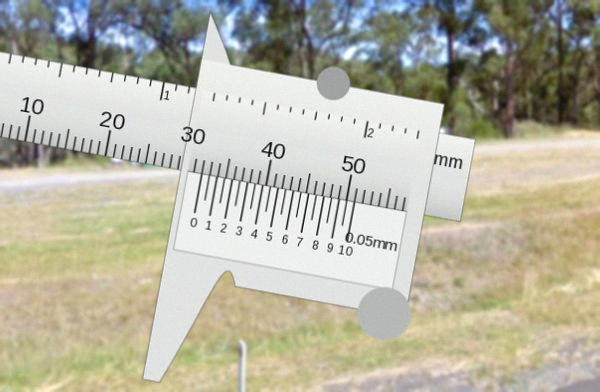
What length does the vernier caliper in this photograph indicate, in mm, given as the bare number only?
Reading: 32.0
